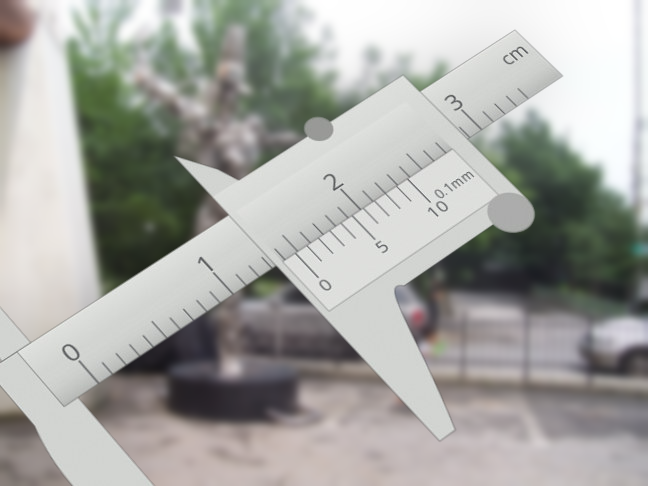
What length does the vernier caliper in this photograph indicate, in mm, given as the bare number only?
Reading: 14.8
